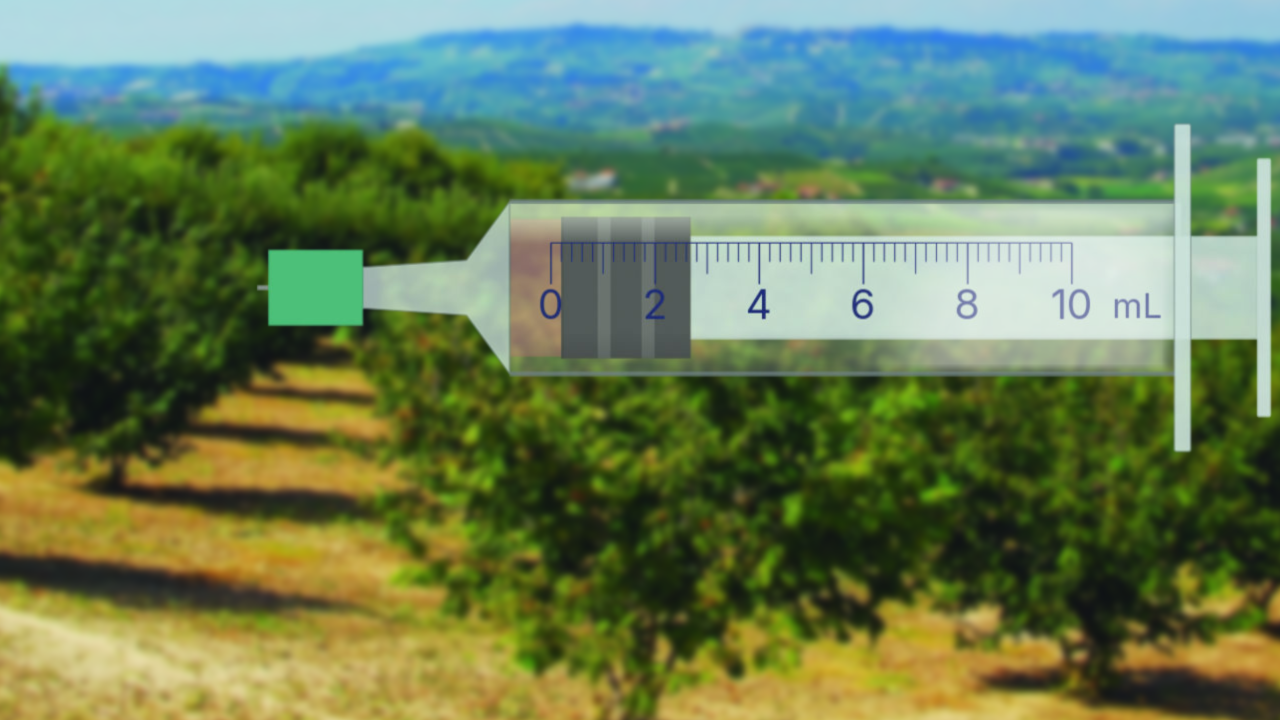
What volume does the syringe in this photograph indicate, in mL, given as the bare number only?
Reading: 0.2
